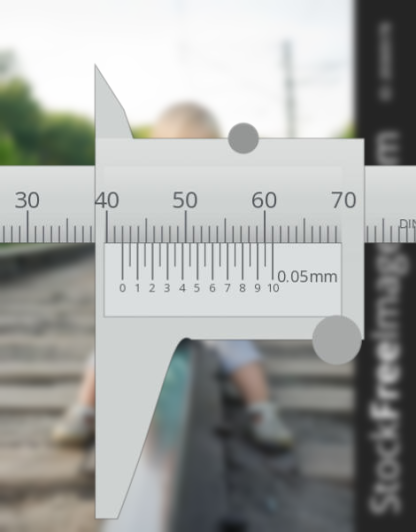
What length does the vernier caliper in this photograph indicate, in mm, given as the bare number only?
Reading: 42.0
